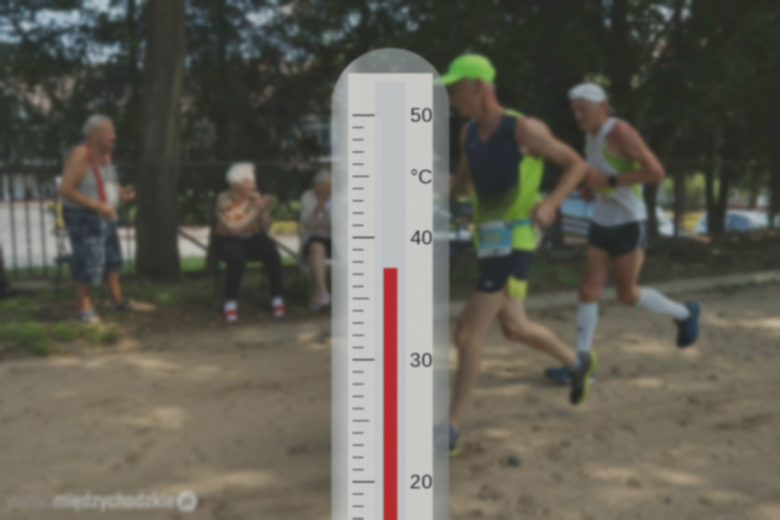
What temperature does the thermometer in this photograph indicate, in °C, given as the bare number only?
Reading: 37.5
